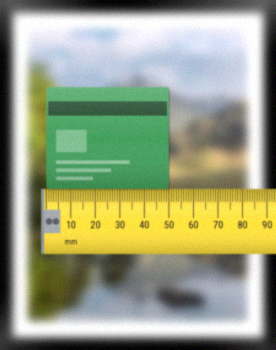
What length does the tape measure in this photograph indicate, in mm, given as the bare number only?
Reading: 50
